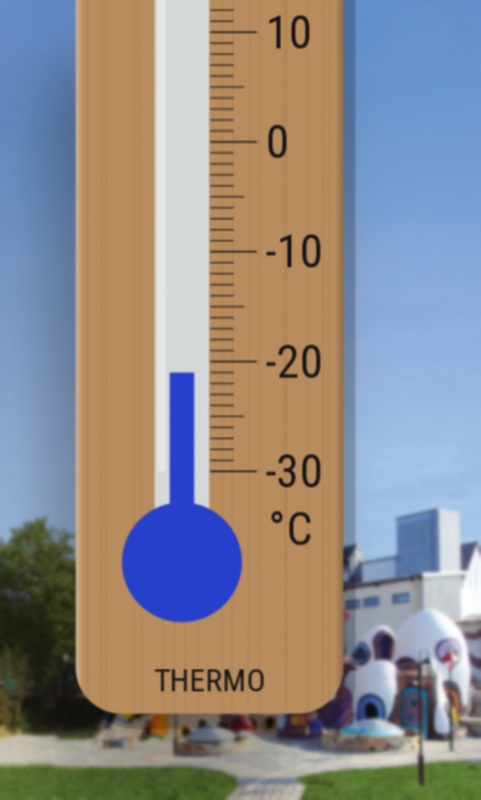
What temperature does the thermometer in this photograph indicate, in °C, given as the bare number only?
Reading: -21
